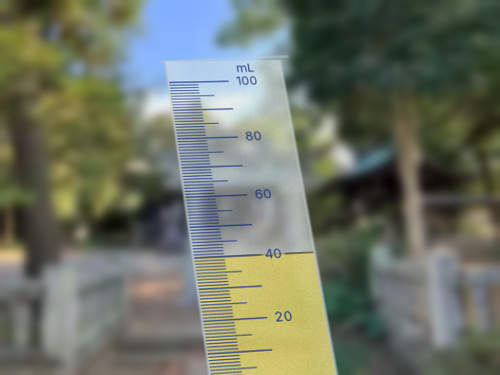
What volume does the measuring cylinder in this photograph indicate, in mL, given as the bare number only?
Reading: 40
